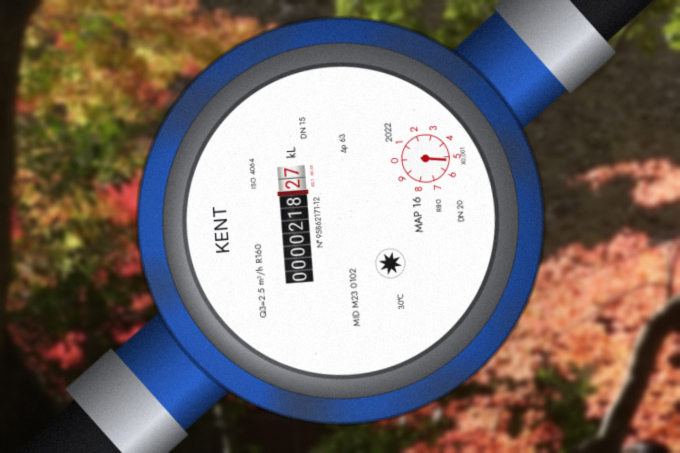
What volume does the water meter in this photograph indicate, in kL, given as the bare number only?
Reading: 218.275
